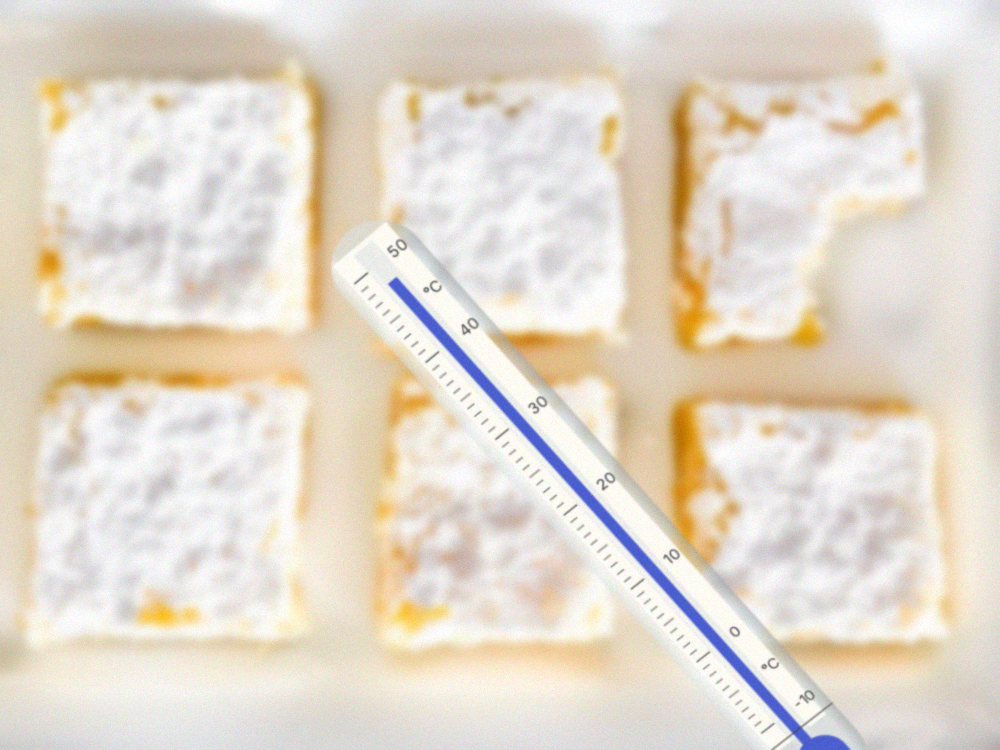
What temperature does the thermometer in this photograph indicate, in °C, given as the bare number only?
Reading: 48
